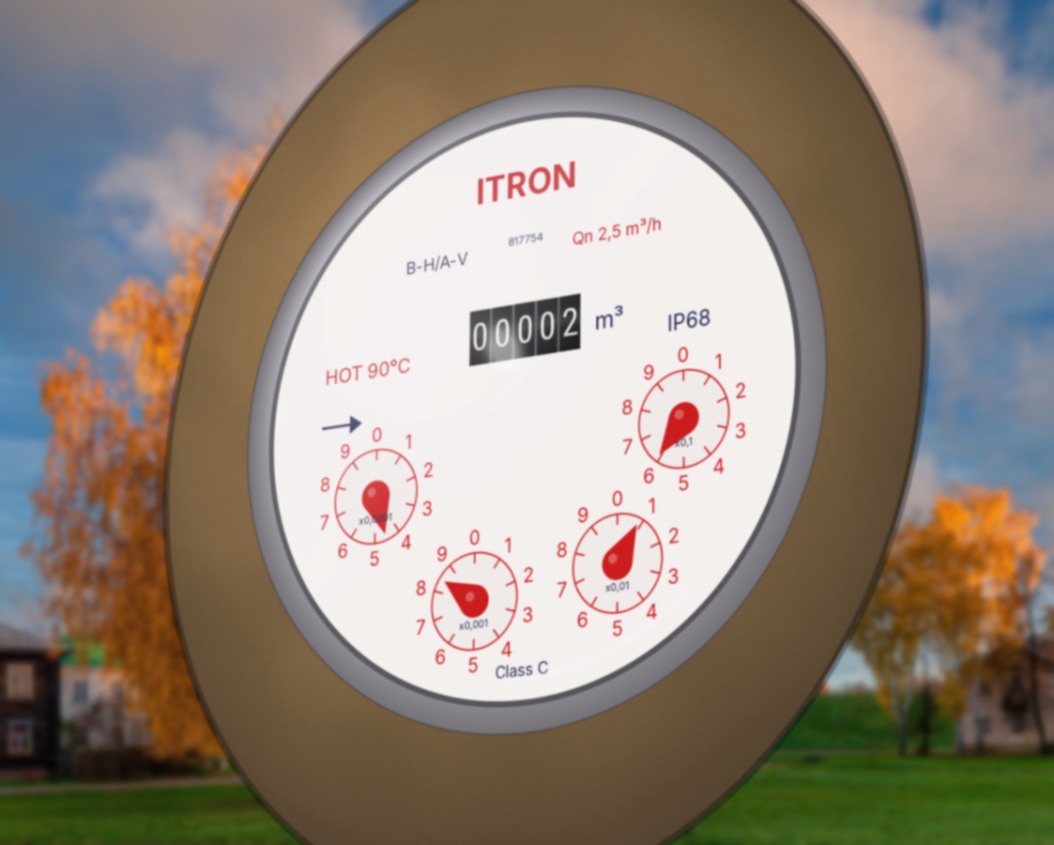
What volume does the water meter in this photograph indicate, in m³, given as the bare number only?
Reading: 2.6084
